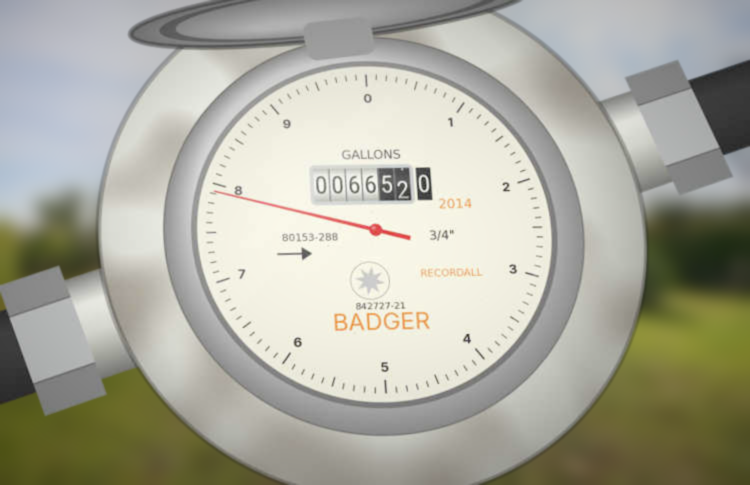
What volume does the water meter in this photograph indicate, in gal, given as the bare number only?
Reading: 66517.9
